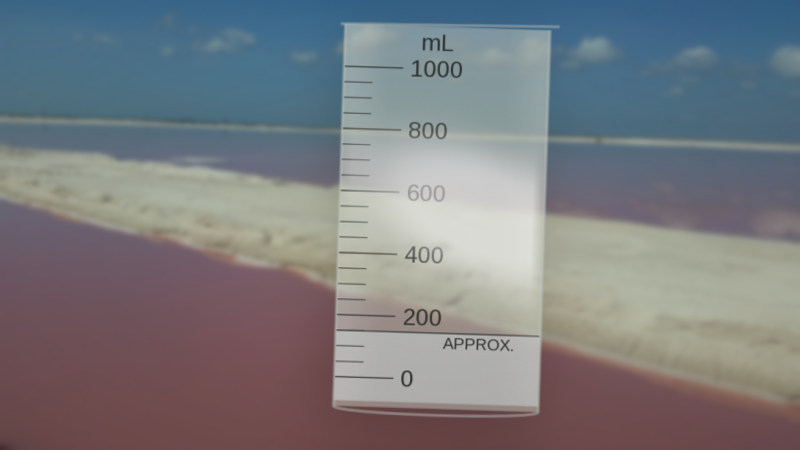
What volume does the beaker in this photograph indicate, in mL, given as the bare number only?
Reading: 150
